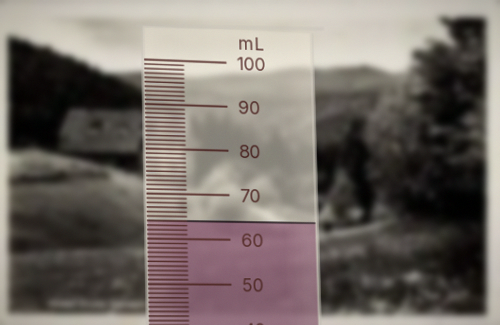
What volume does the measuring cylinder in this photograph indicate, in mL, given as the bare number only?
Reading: 64
